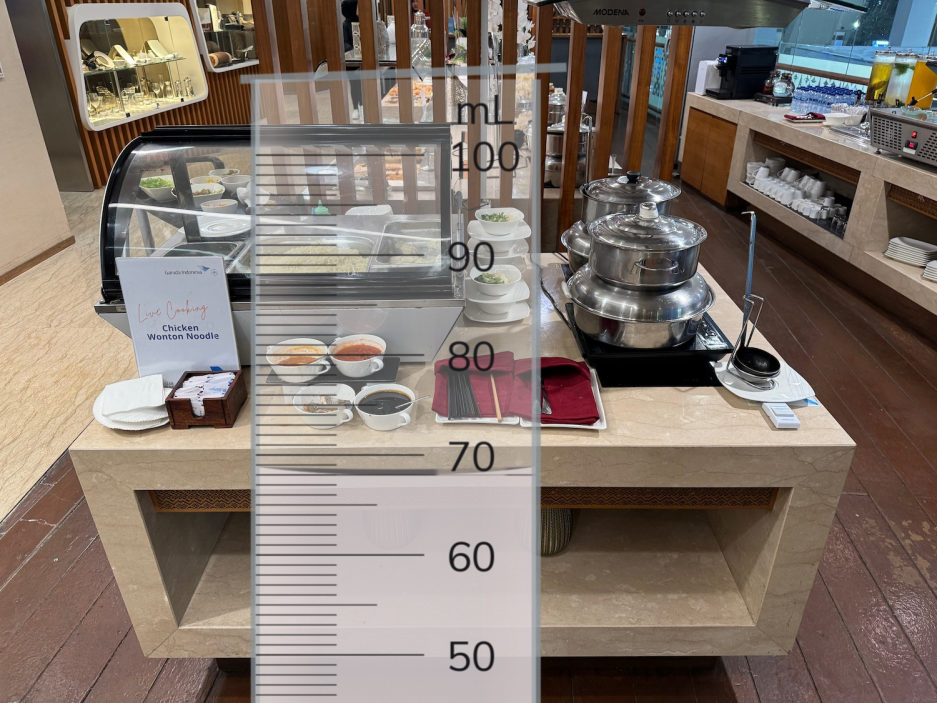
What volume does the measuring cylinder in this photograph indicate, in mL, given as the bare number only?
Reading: 68
